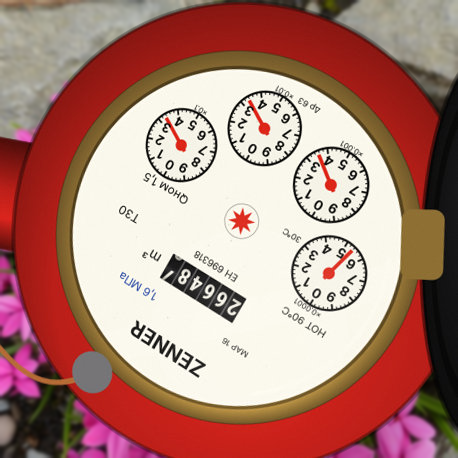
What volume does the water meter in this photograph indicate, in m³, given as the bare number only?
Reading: 266487.3335
